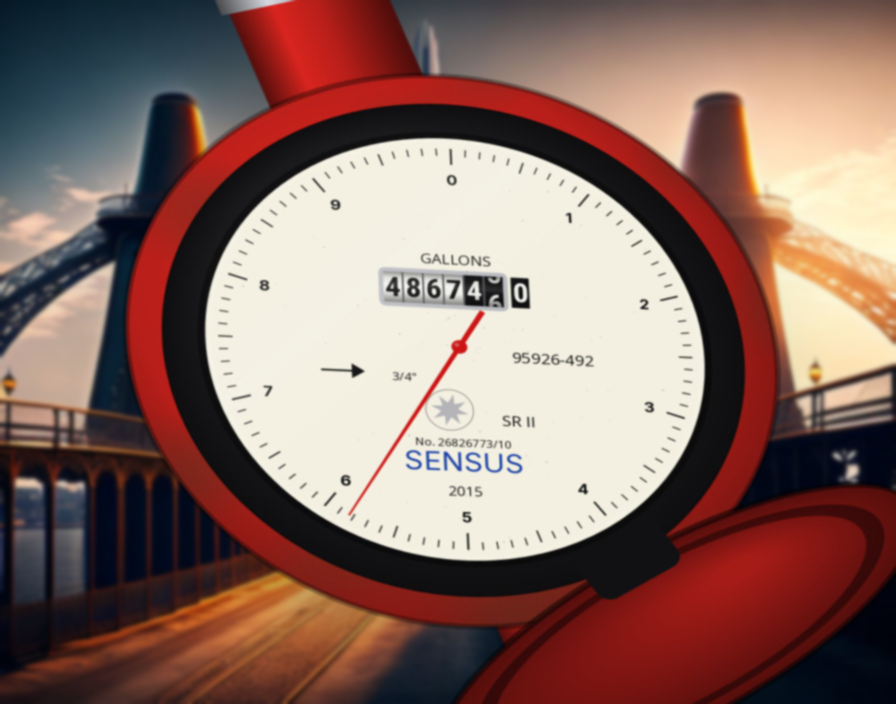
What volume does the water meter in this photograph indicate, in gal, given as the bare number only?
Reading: 4867455.8
